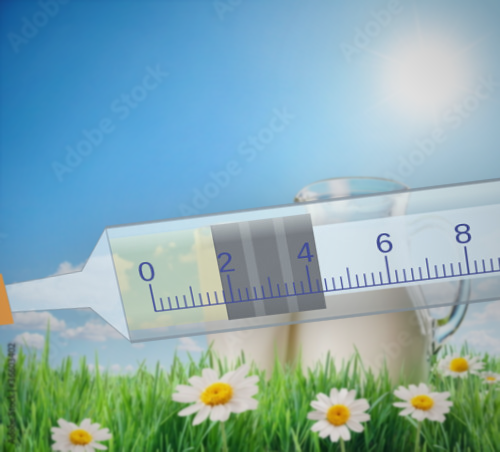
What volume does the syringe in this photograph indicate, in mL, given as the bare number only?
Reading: 1.8
